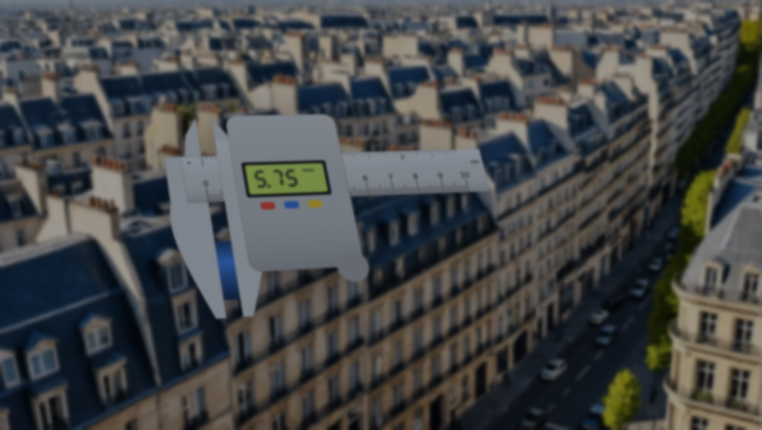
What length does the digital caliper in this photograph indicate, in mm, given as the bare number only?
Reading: 5.75
